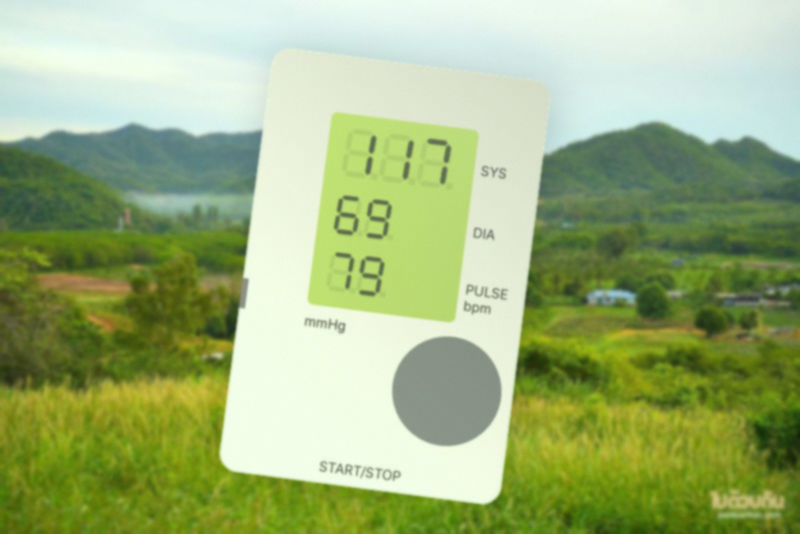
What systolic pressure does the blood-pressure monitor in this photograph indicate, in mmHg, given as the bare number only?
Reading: 117
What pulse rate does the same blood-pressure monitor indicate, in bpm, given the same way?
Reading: 79
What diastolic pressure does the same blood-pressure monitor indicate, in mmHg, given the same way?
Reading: 69
